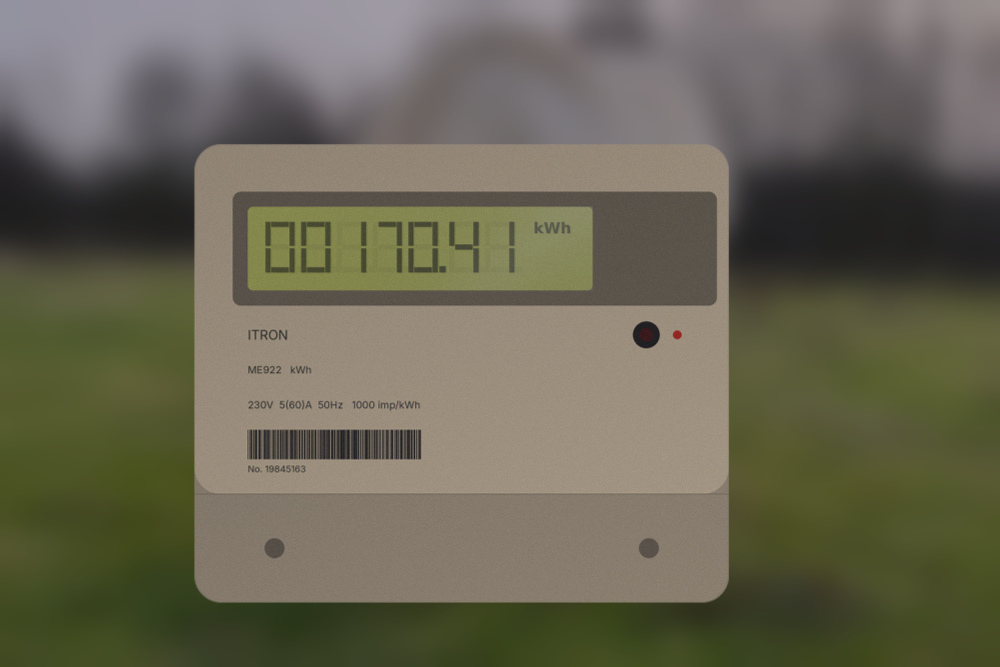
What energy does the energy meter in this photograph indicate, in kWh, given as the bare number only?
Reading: 170.41
